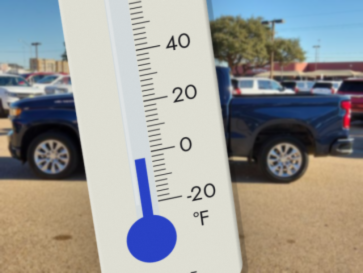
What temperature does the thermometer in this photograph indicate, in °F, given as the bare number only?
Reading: -2
